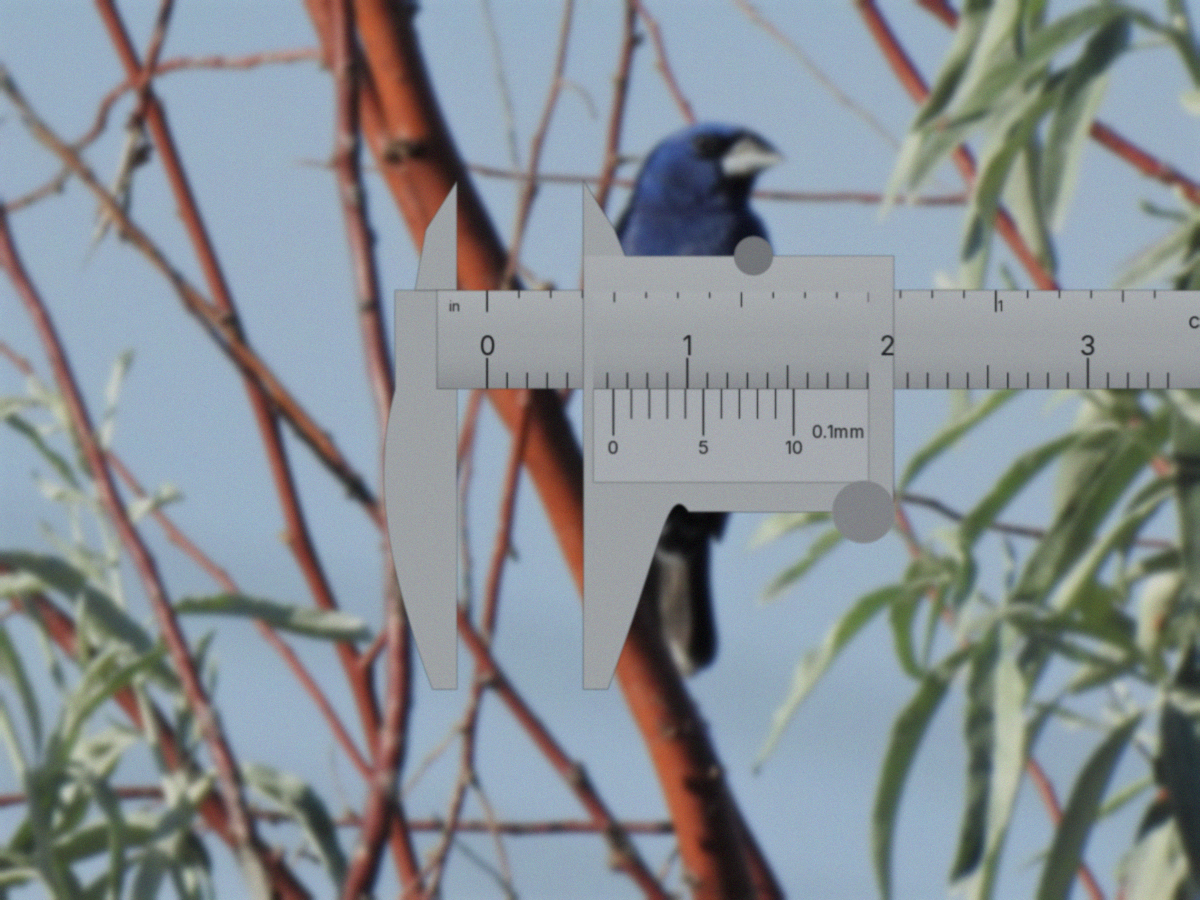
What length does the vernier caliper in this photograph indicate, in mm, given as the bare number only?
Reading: 6.3
